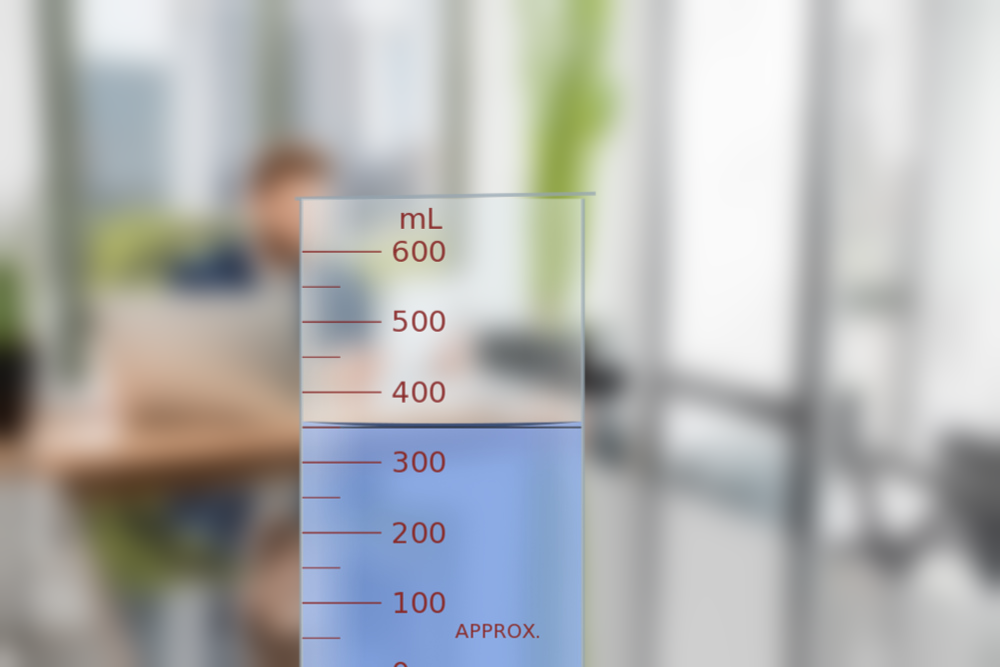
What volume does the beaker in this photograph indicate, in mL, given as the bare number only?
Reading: 350
